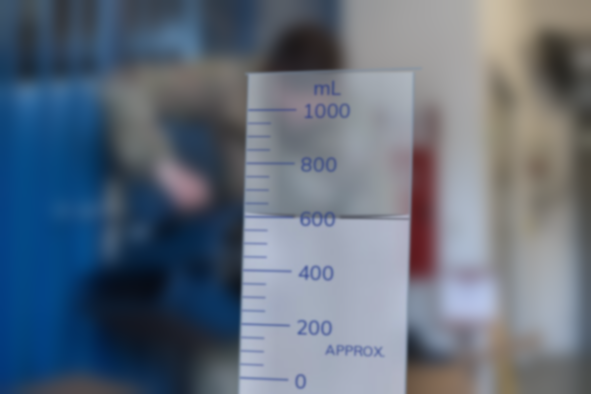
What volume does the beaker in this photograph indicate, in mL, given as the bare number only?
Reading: 600
